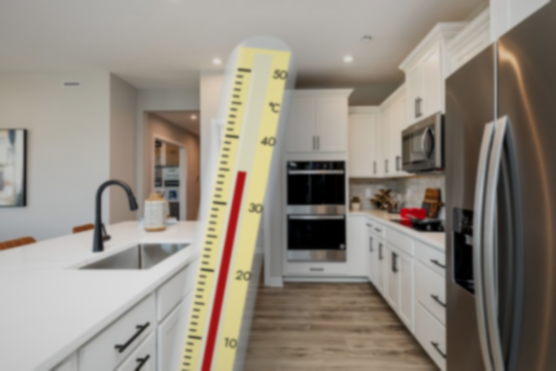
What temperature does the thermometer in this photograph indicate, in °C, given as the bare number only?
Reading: 35
